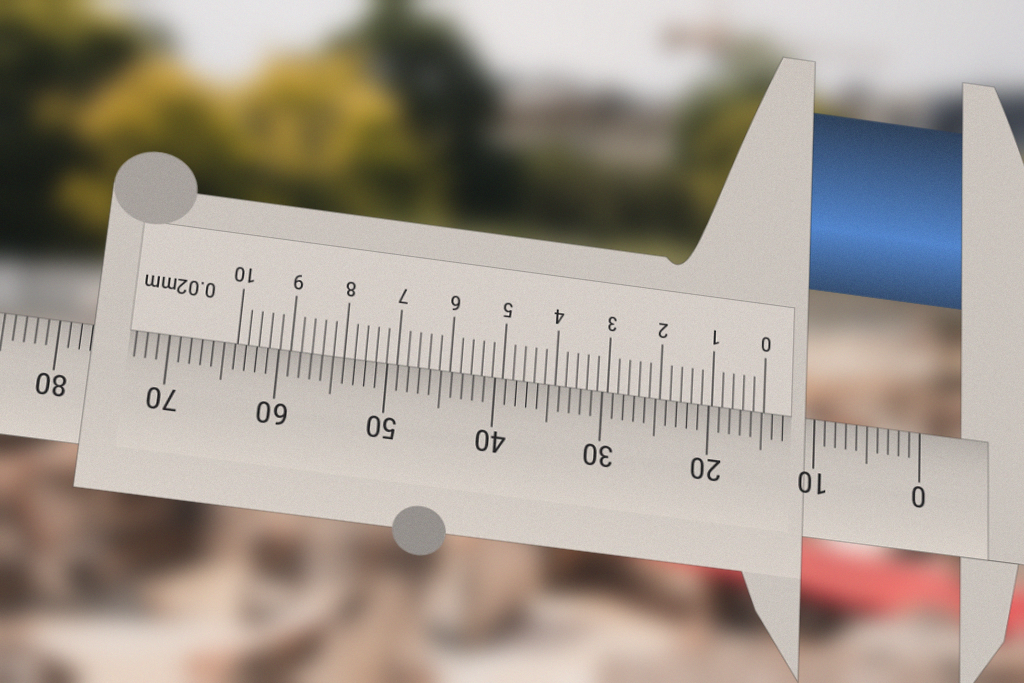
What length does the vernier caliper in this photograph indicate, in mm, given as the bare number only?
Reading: 14.8
